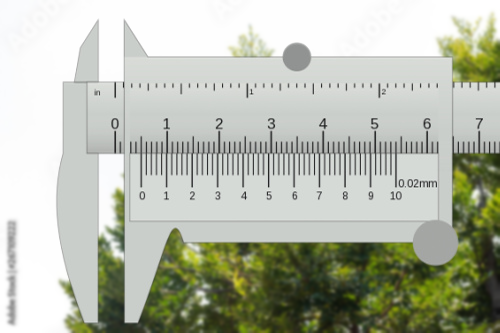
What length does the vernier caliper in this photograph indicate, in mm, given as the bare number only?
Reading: 5.0
